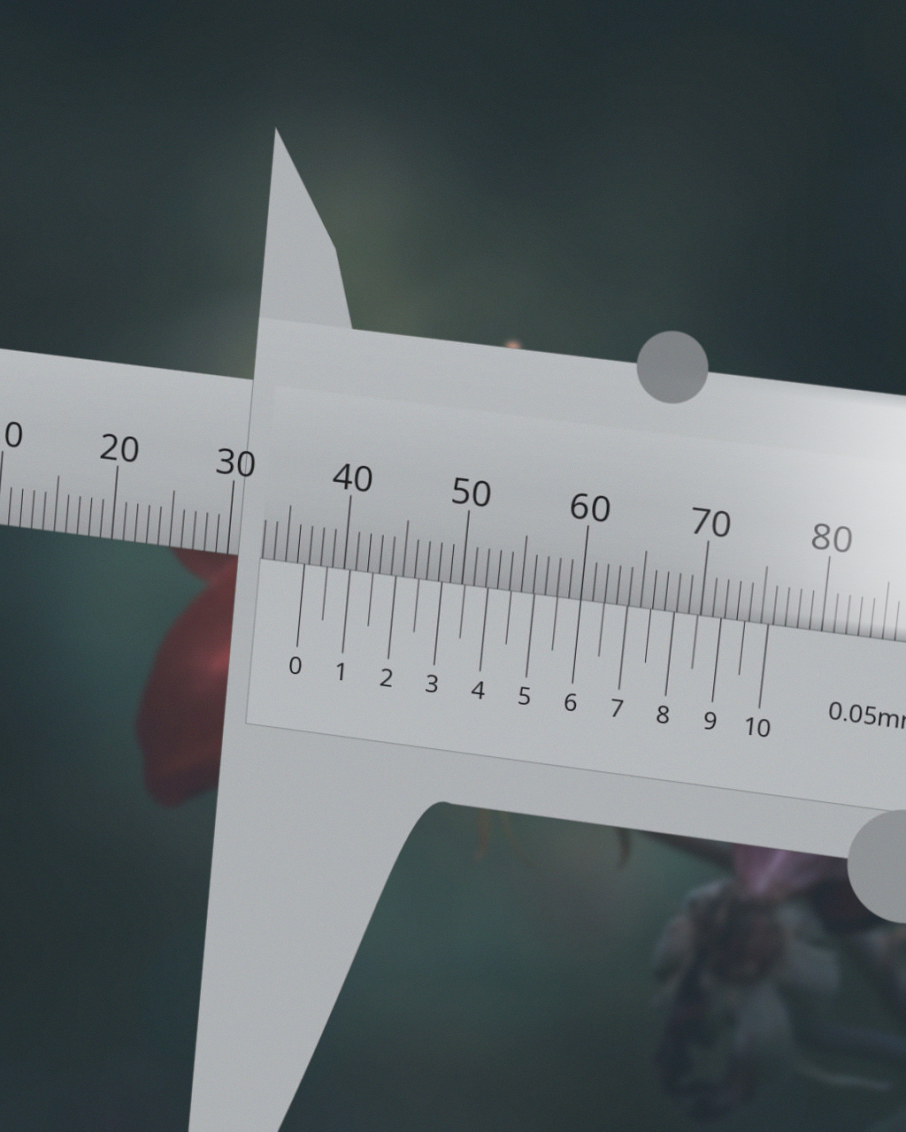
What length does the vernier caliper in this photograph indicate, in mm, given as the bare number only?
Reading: 36.6
